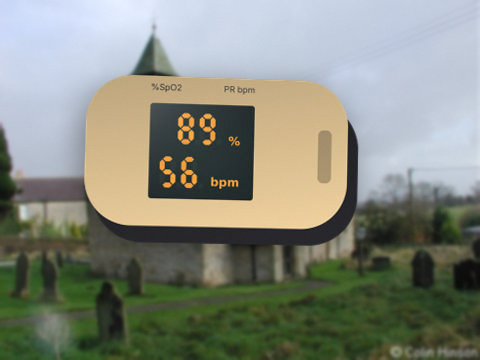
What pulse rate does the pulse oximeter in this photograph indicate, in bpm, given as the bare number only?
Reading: 56
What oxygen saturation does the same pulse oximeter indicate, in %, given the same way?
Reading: 89
